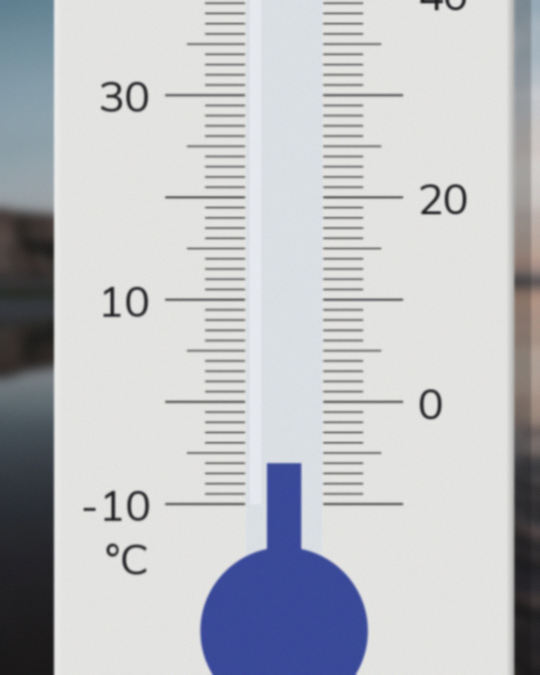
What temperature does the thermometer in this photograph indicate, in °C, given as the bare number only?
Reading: -6
